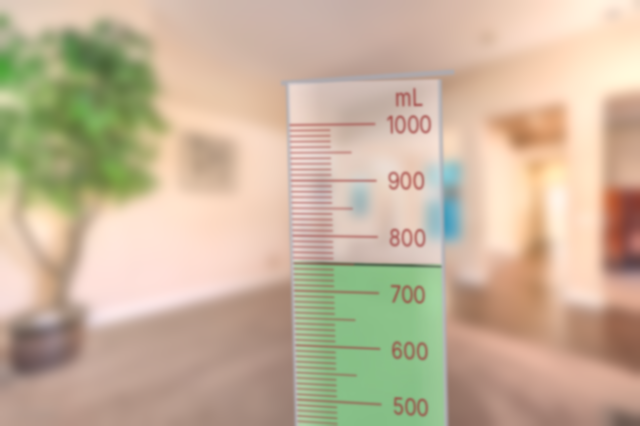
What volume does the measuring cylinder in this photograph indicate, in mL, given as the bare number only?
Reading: 750
